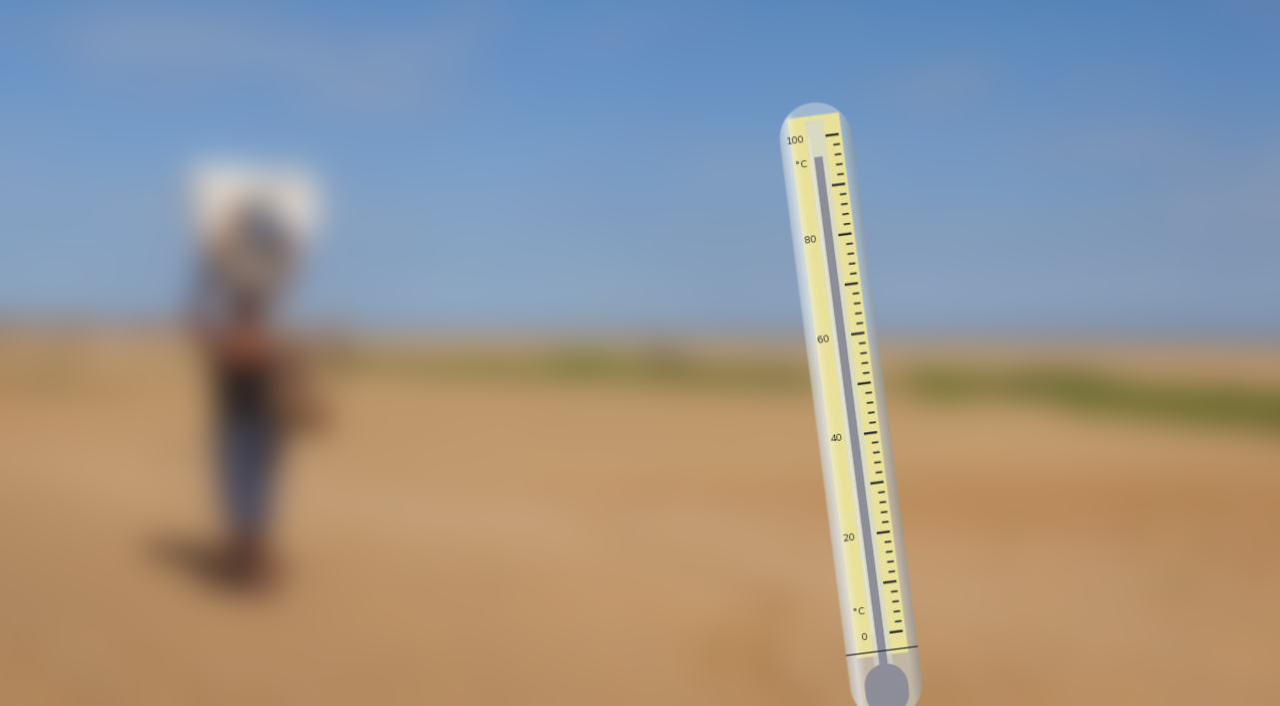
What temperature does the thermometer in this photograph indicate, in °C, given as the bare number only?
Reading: 96
